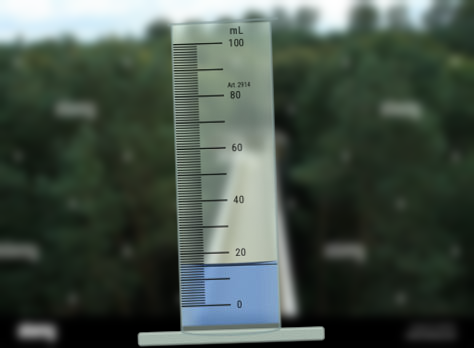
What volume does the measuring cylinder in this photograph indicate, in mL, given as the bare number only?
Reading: 15
